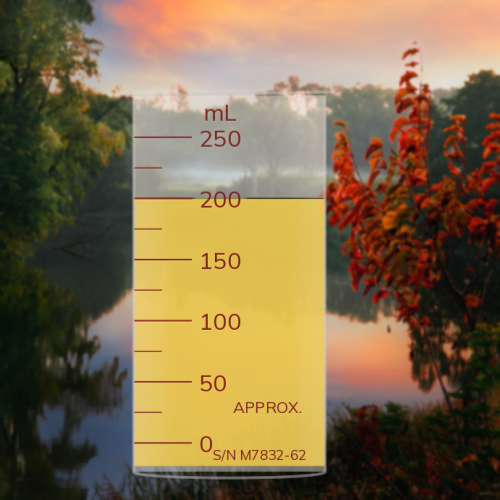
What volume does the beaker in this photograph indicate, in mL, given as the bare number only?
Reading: 200
